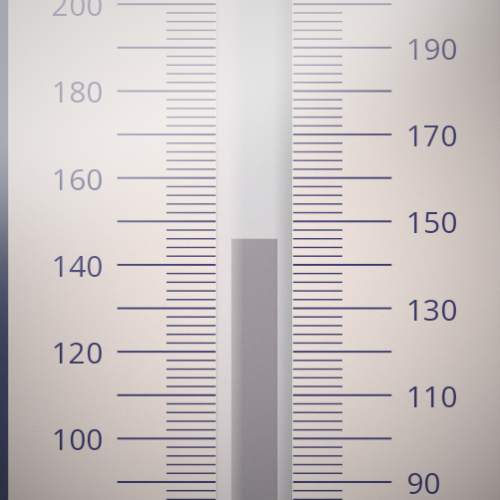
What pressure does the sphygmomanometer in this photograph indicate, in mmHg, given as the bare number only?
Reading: 146
